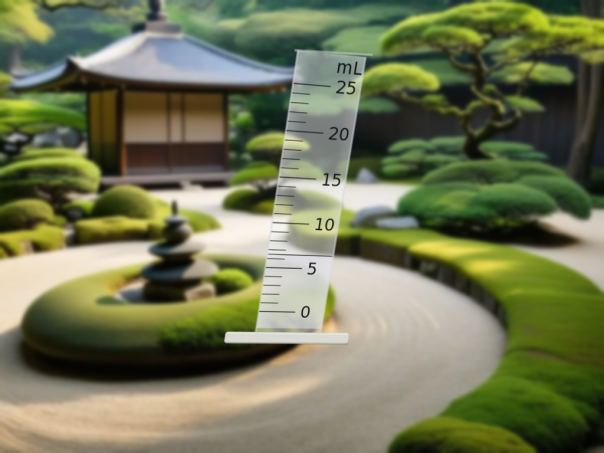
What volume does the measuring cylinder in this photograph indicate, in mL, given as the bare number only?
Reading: 6.5
